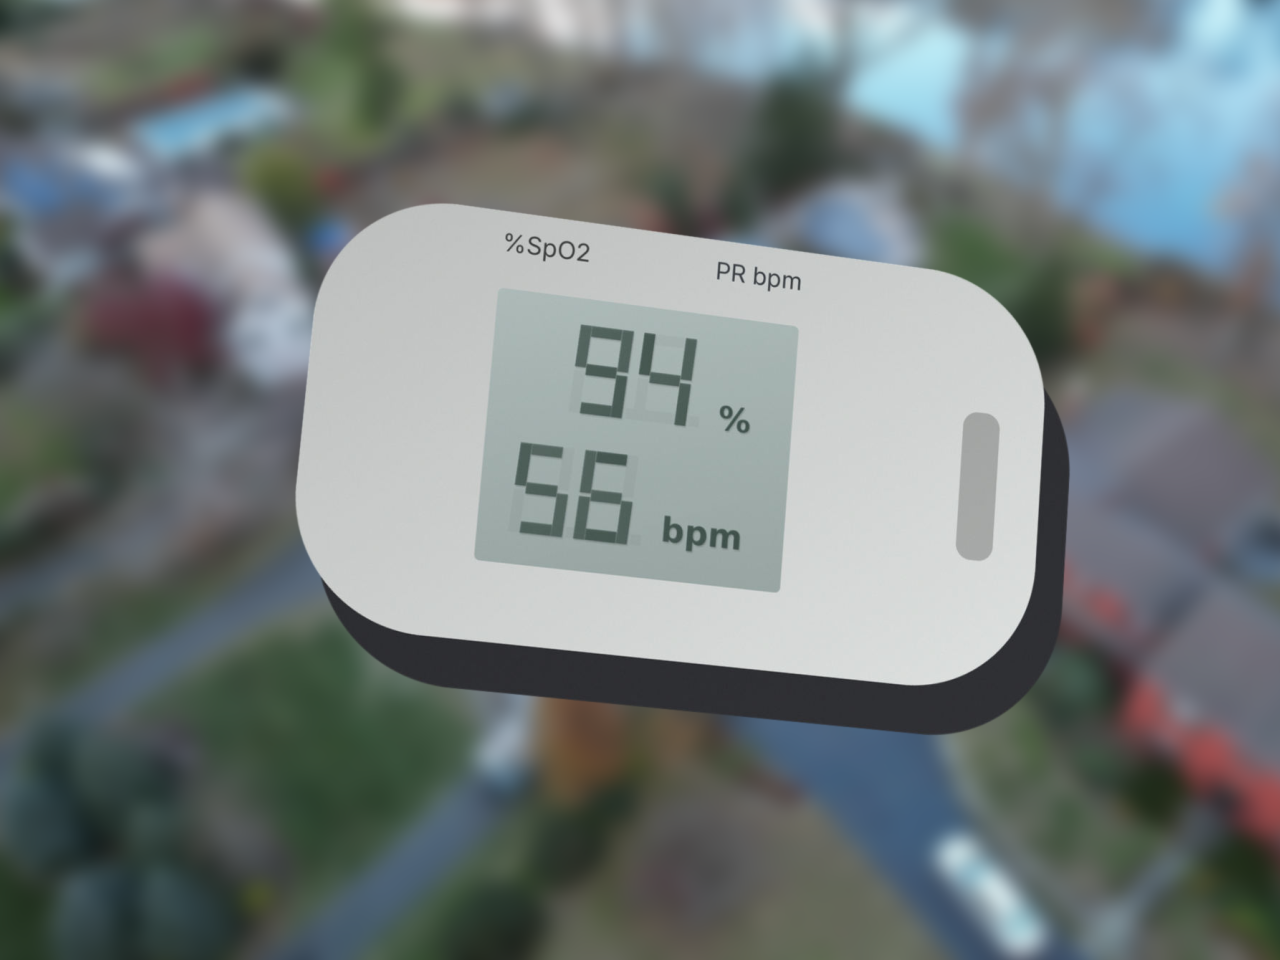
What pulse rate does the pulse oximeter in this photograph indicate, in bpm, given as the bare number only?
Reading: 56
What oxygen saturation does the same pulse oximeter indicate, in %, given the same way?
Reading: 94
